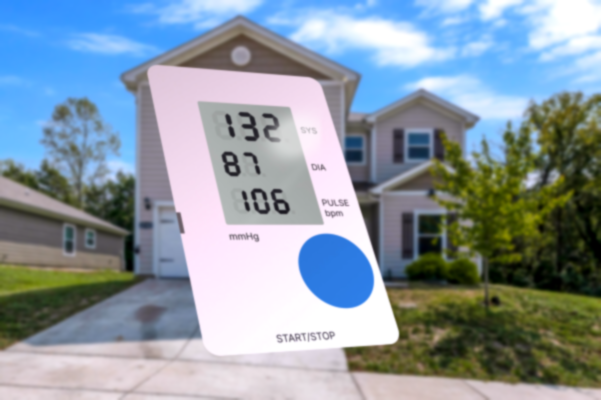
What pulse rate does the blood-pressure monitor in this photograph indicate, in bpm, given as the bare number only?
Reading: 106
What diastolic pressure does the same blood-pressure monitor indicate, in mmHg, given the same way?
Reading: 87
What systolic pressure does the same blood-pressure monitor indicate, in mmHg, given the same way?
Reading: 132
